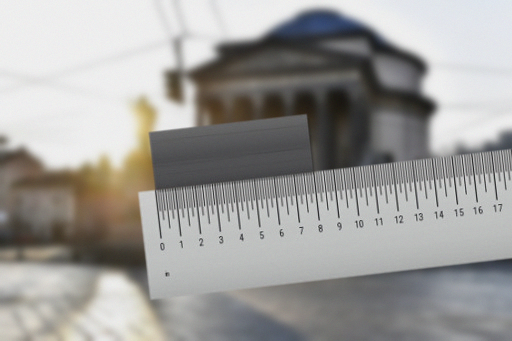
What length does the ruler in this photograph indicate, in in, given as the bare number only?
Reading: 8
